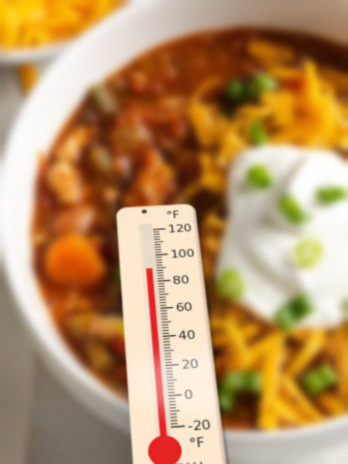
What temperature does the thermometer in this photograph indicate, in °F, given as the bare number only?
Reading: 90
